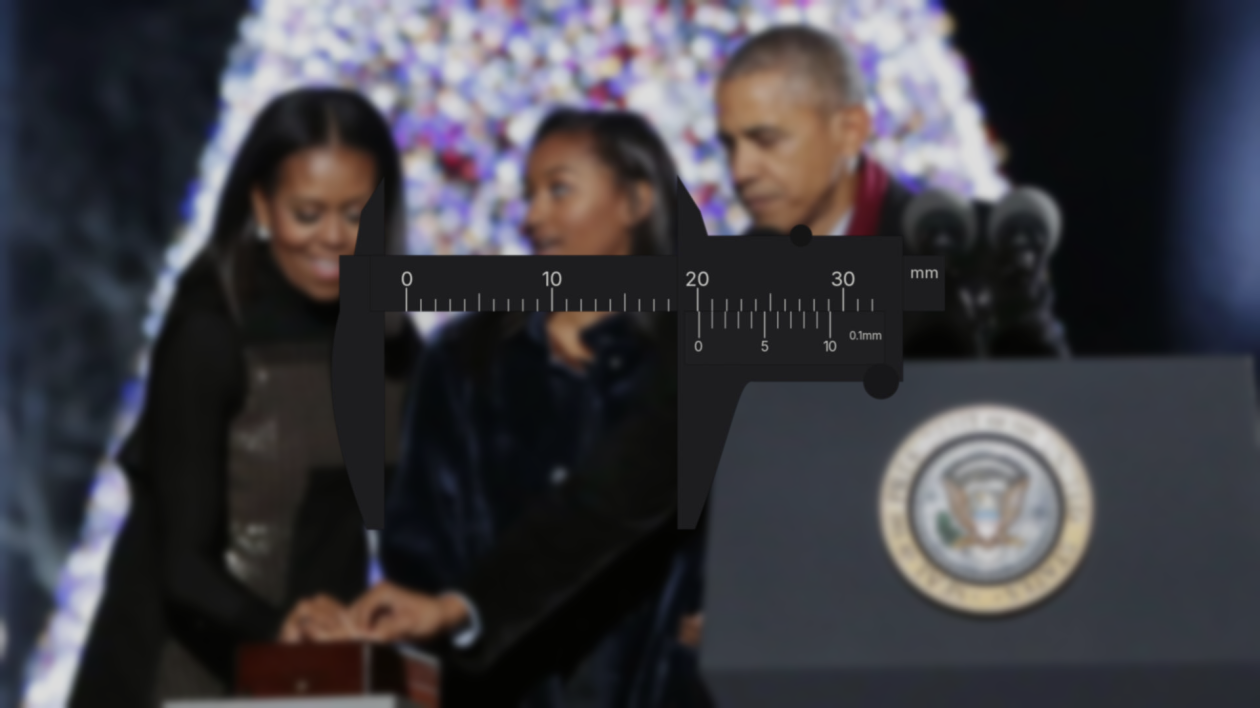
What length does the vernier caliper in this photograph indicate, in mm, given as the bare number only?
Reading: 20.1
